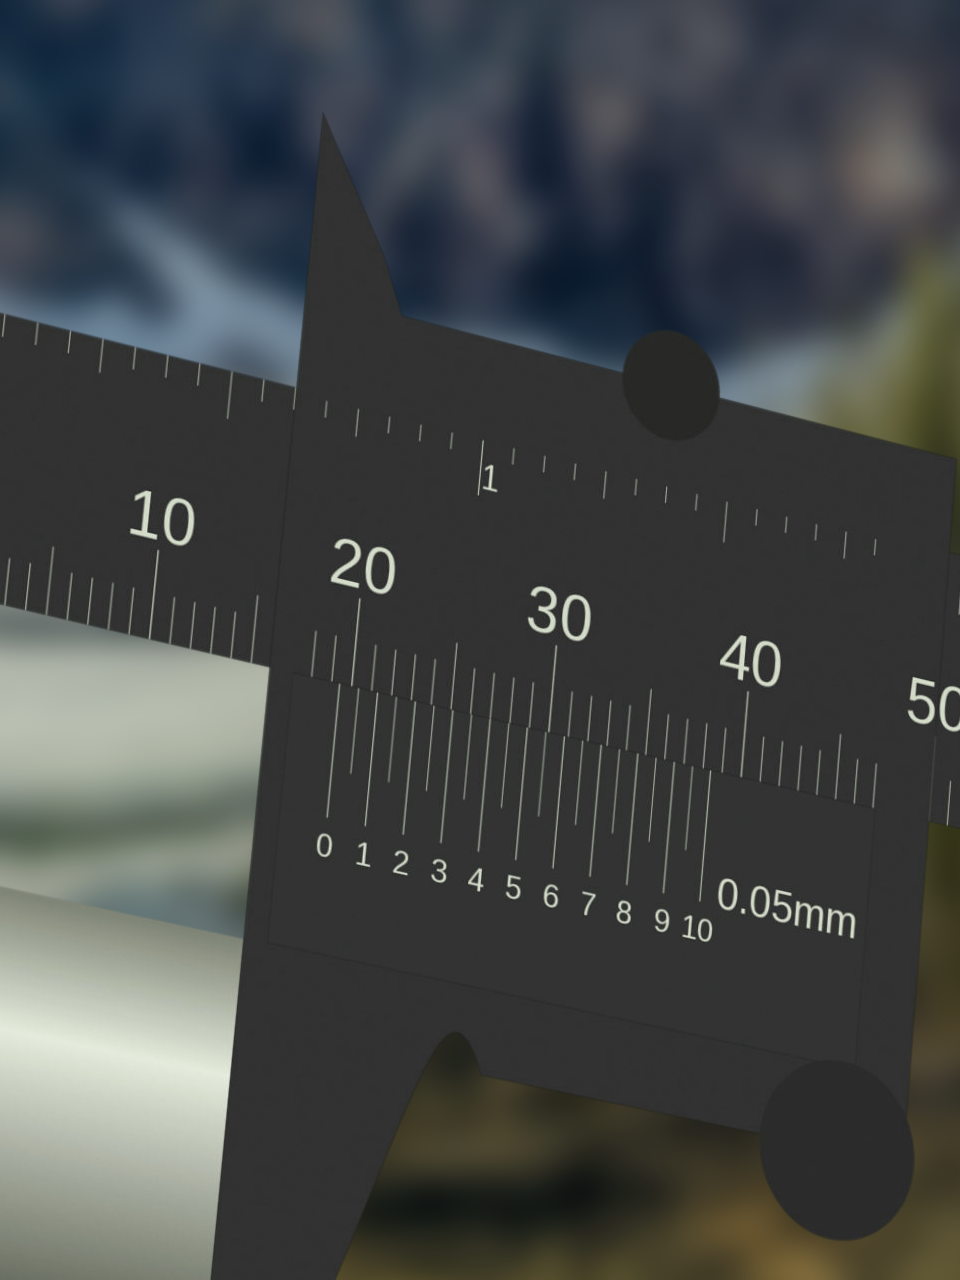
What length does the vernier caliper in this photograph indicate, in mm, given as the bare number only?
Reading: 19.4
